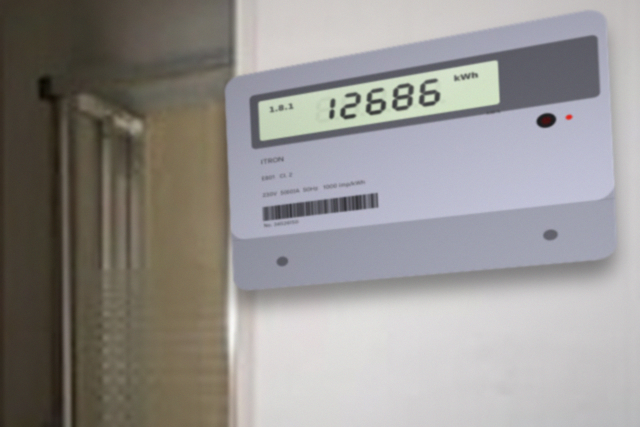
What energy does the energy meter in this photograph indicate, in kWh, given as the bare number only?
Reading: 12686
